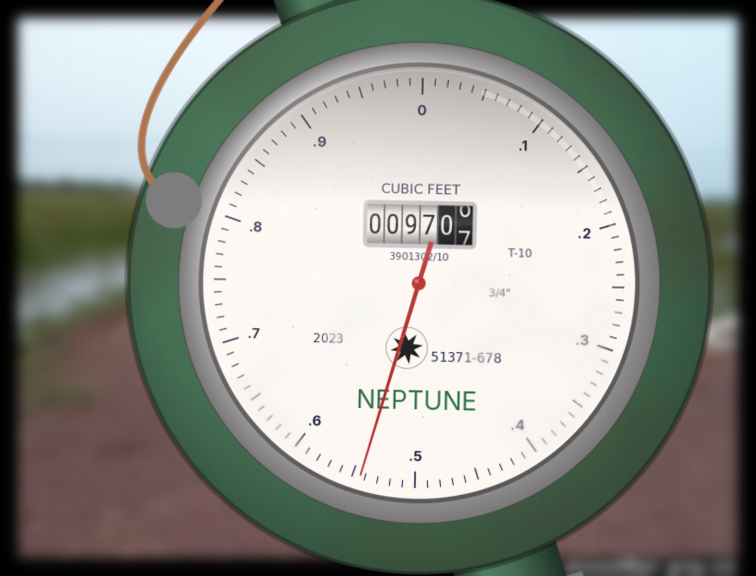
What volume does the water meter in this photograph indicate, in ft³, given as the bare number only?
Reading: 9706.54
